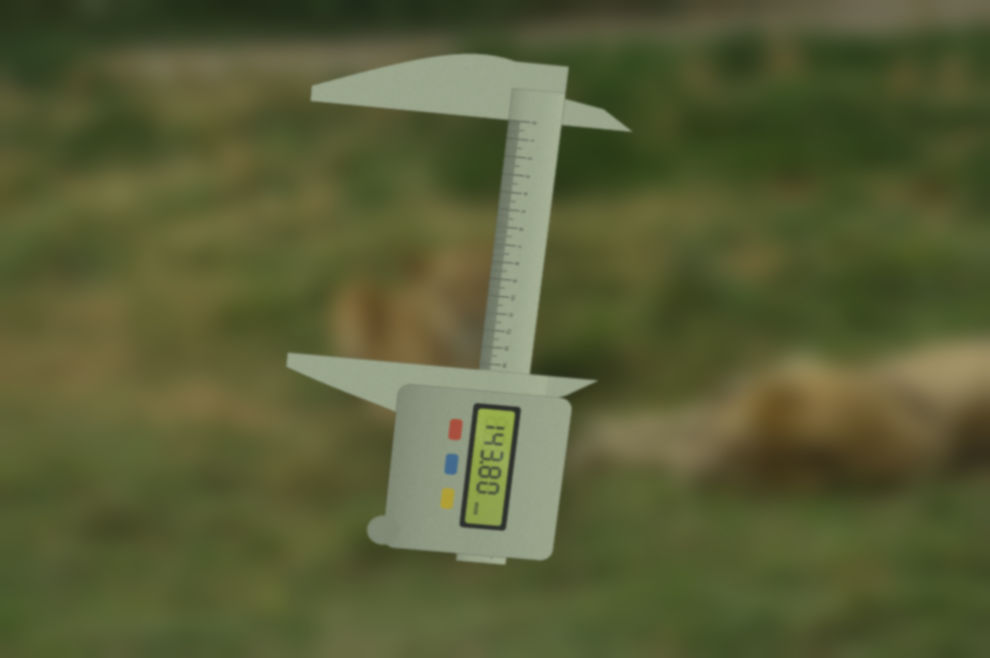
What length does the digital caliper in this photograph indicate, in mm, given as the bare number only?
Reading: 143.80
